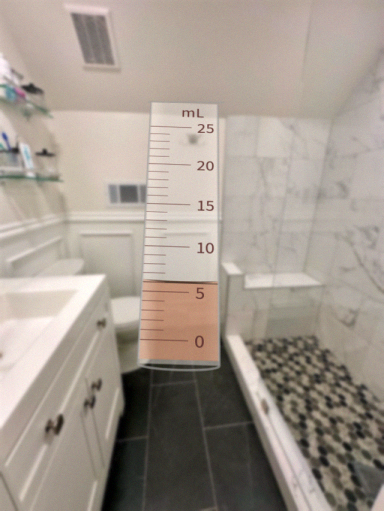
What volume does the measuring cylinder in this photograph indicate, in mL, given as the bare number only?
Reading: 6
